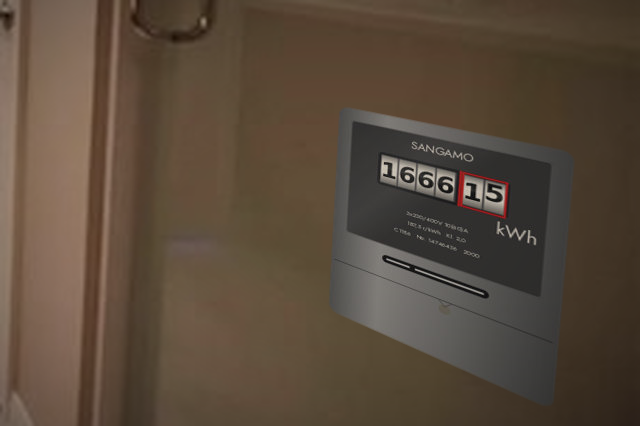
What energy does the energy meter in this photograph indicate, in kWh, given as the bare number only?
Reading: 1666.15
